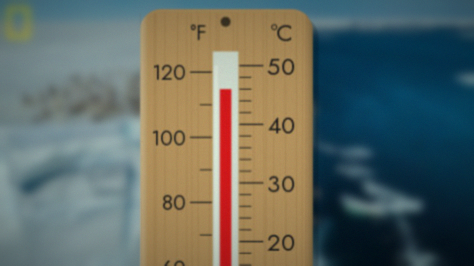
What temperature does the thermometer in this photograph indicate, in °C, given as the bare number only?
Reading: 46
